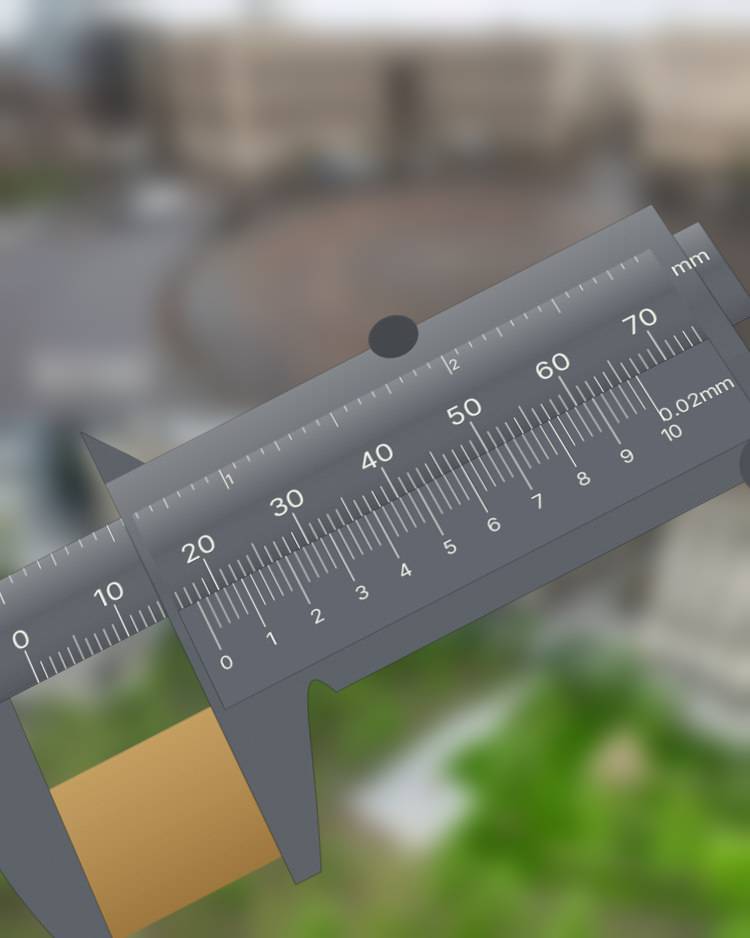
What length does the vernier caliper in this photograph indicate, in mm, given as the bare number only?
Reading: 17.6
